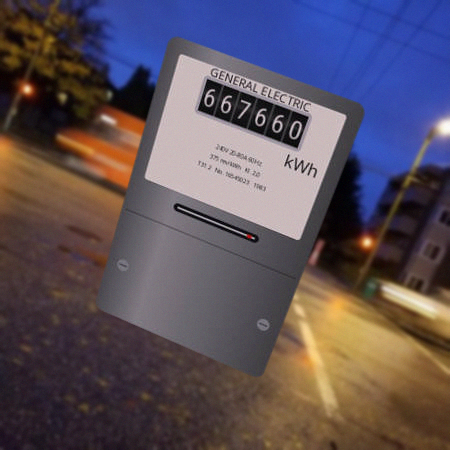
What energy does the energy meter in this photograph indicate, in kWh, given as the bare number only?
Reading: 667660
